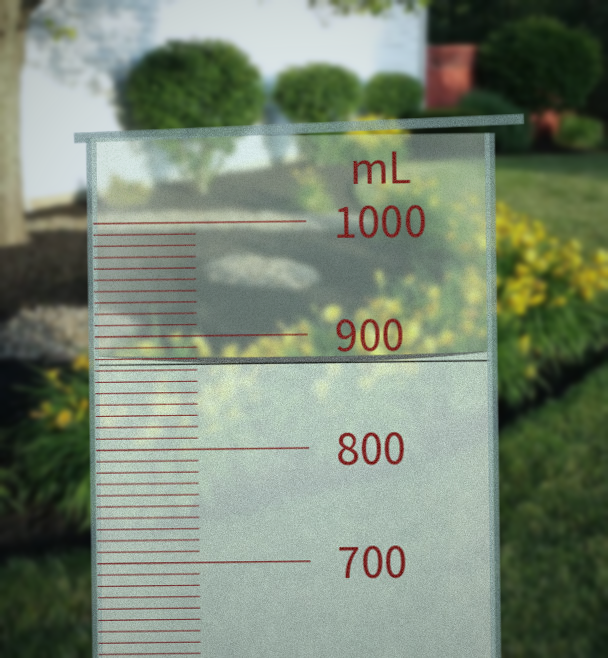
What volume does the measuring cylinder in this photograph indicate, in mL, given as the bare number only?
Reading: 875
